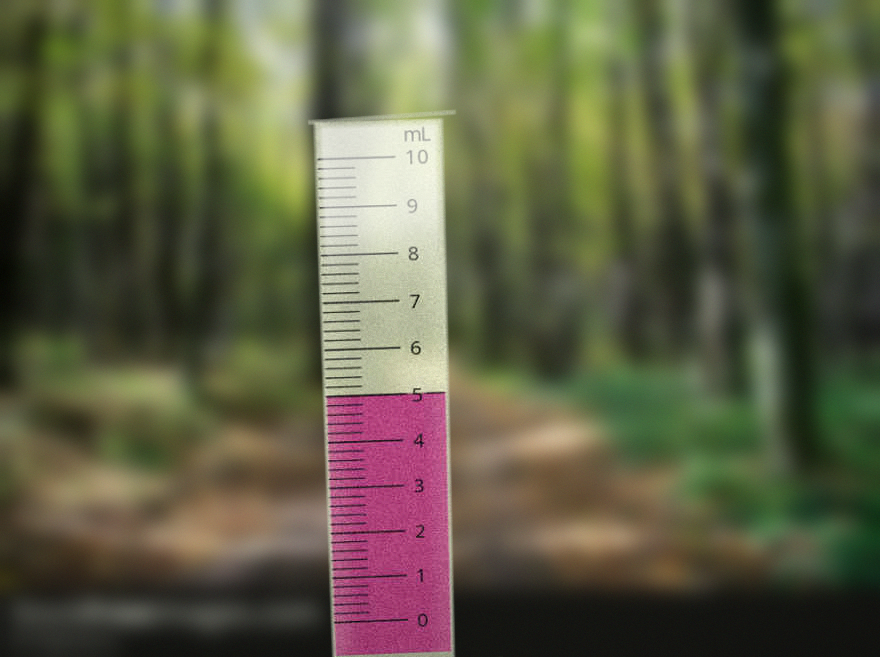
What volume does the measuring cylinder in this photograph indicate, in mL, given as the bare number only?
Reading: 5
